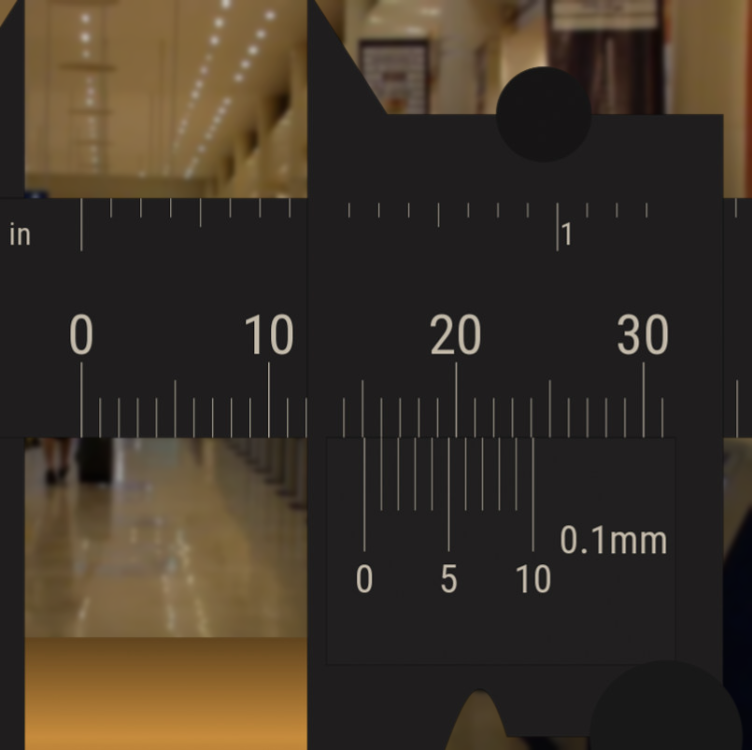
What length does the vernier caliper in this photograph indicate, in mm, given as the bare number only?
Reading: 15.1
